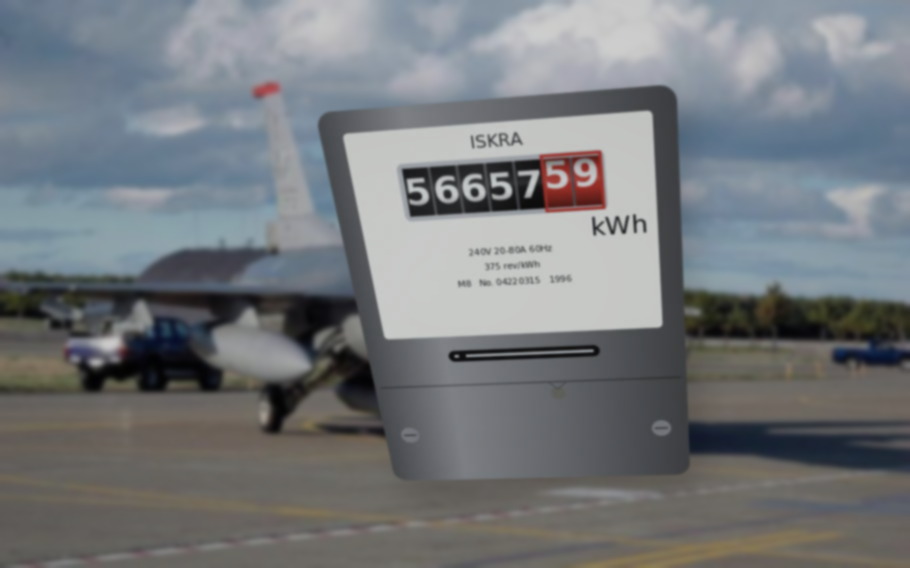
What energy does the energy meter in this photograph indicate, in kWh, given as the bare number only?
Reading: 56657.59
